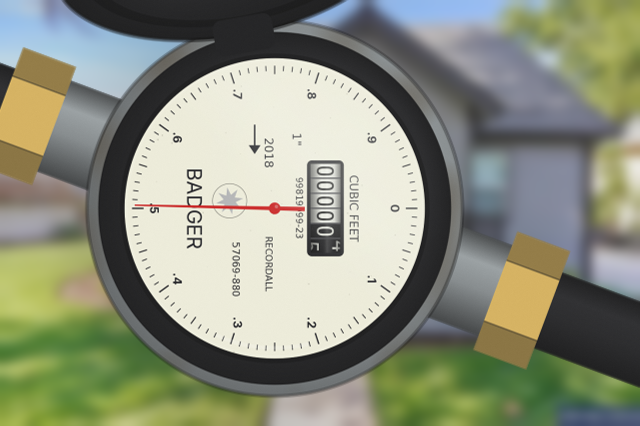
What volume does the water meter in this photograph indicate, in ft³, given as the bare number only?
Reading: 4.50
